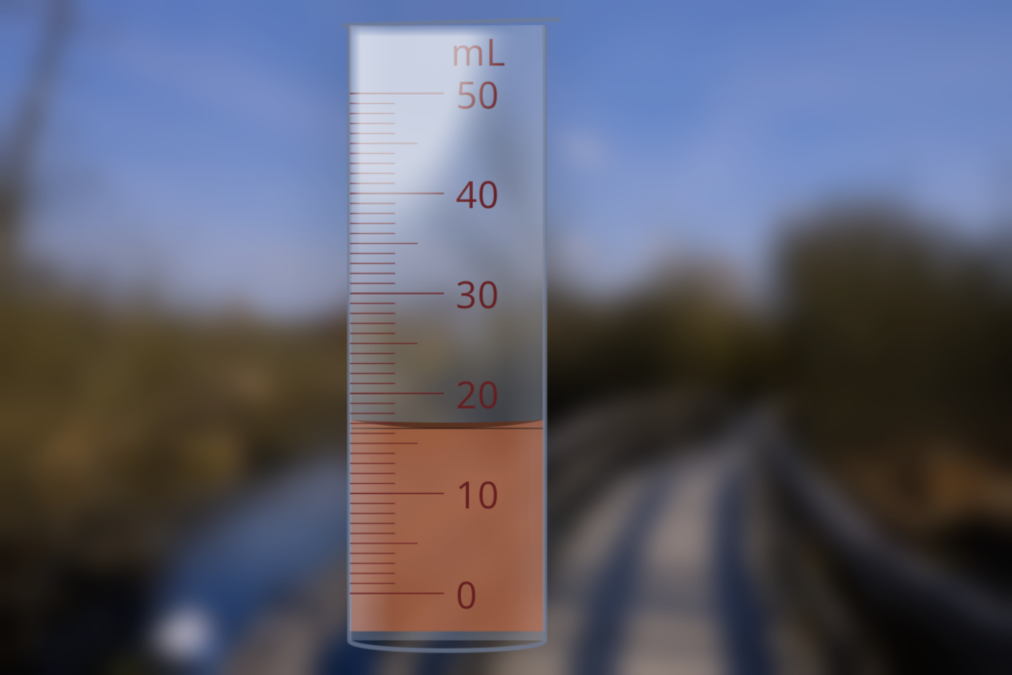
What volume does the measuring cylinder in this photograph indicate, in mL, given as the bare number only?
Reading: 16.5
